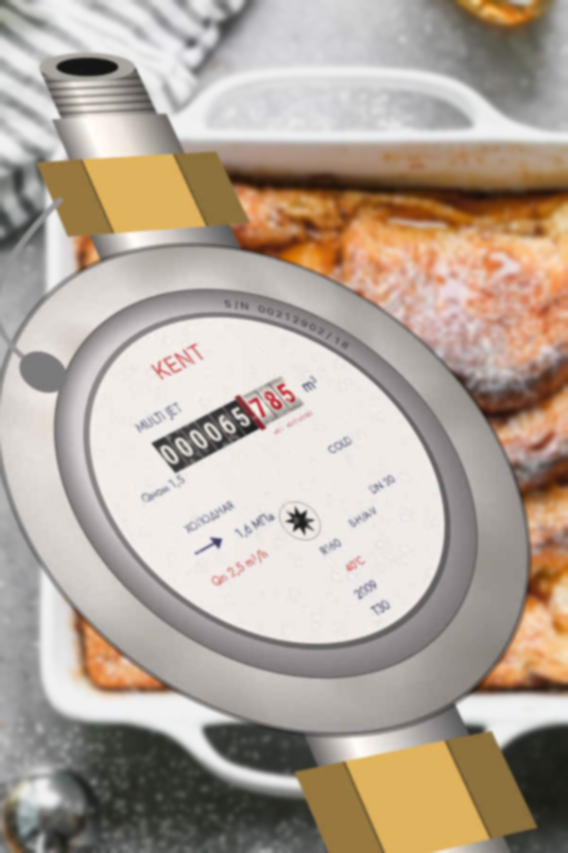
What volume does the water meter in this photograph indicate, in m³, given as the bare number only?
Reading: 65.785
